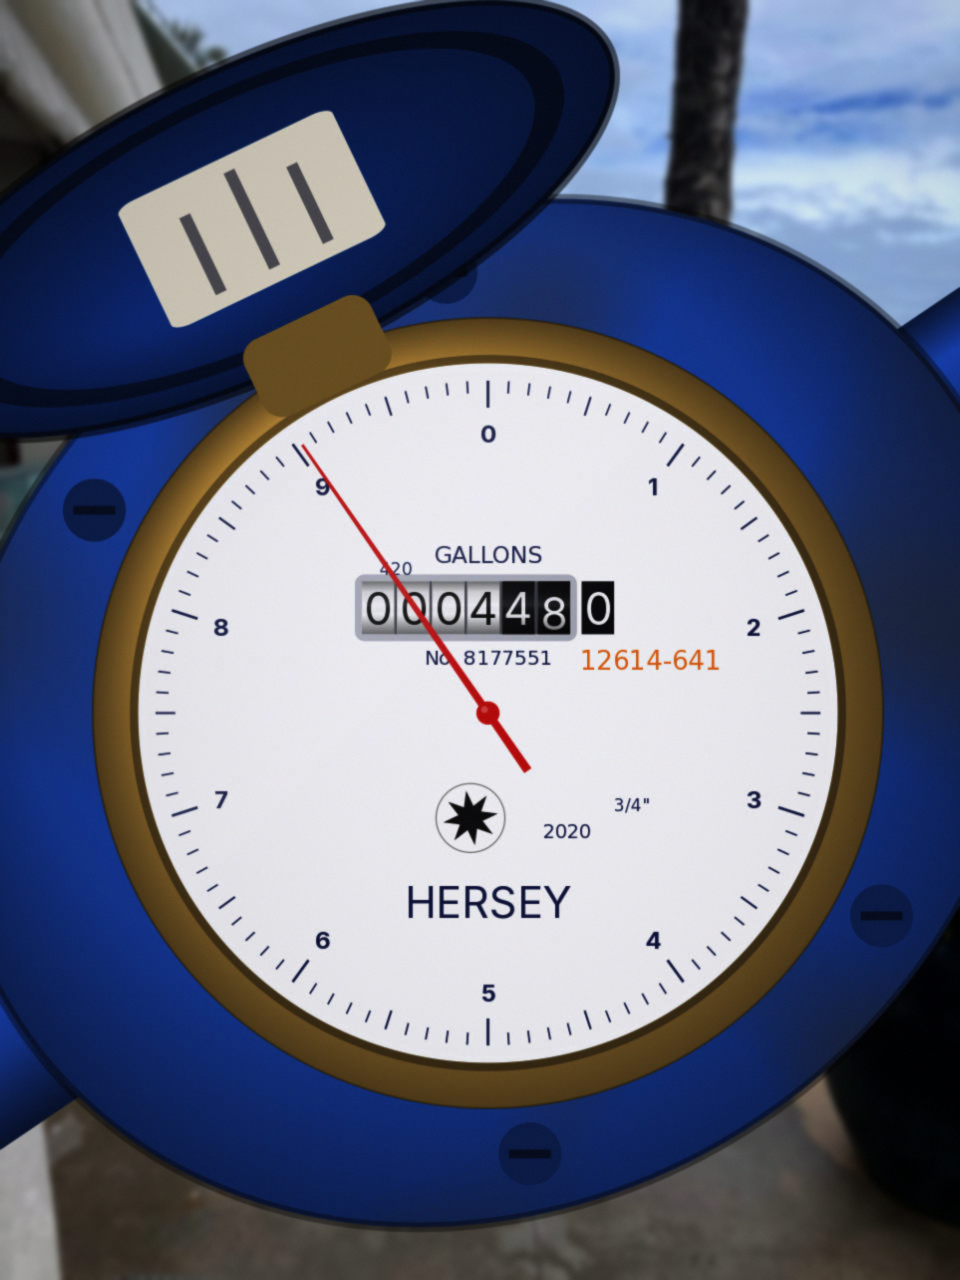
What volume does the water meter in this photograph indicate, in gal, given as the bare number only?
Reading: 4479.0
